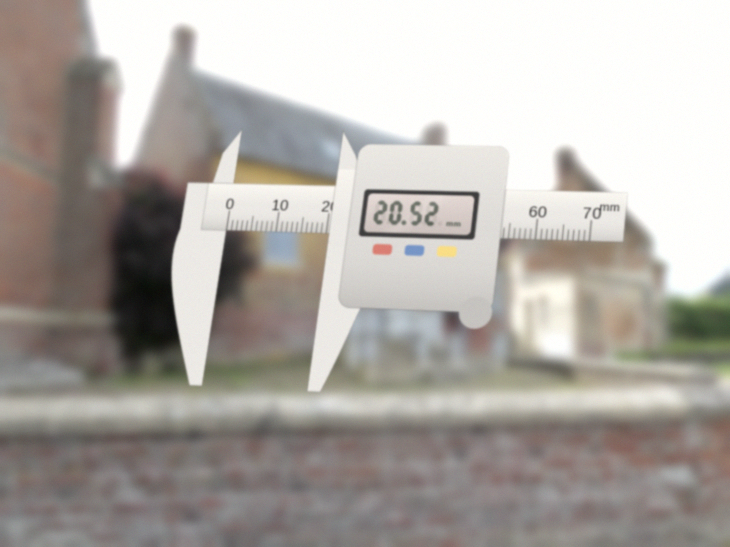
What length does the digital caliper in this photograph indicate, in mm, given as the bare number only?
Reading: 20.52
